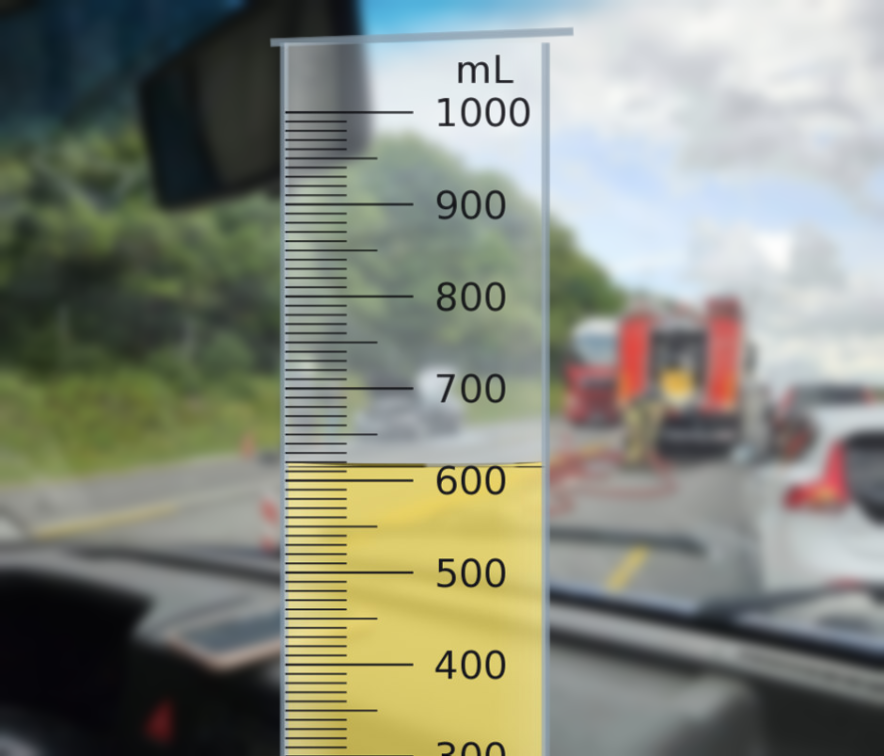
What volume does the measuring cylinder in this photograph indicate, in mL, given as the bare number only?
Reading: 615
